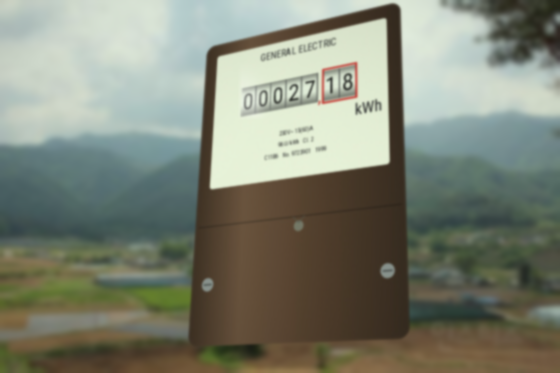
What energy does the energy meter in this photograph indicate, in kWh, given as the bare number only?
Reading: 27.18
